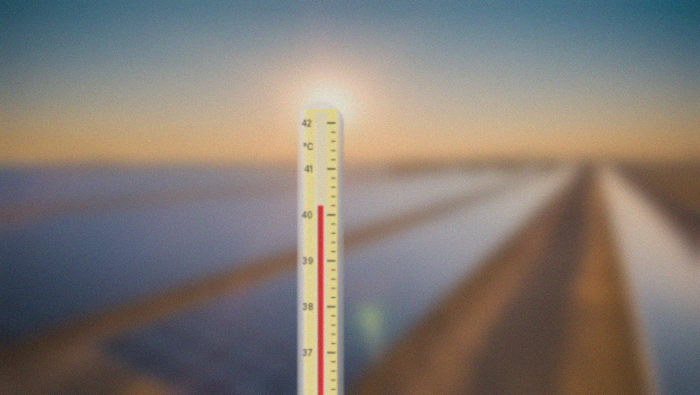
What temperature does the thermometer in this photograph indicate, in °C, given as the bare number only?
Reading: 40.2
